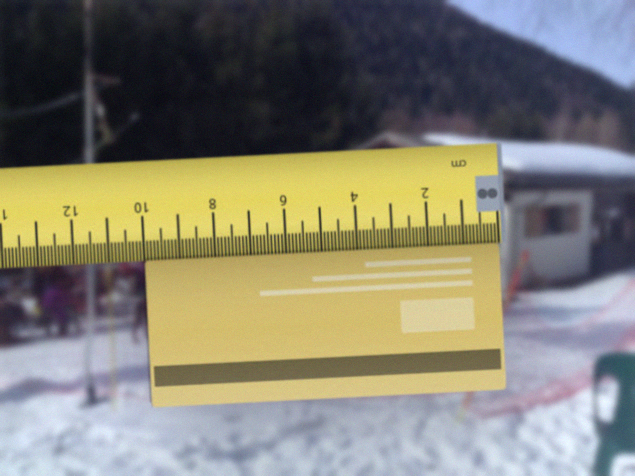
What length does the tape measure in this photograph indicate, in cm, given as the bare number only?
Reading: 10
